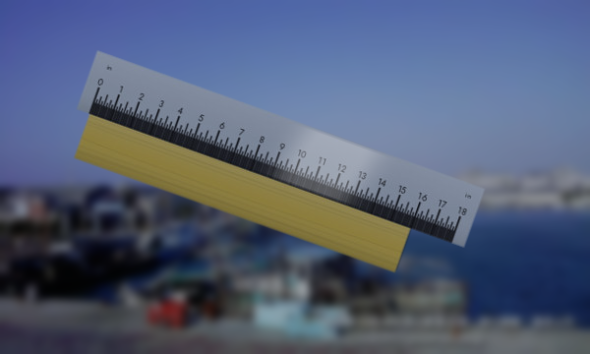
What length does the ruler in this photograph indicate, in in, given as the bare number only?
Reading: 16
